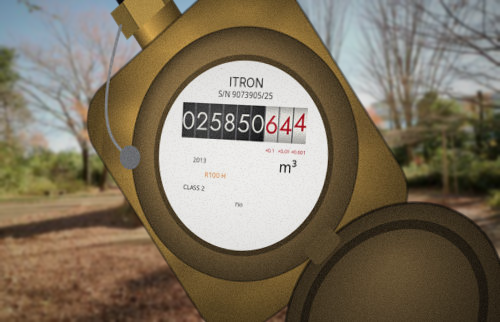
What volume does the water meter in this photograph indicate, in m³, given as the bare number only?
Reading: 25850.644
